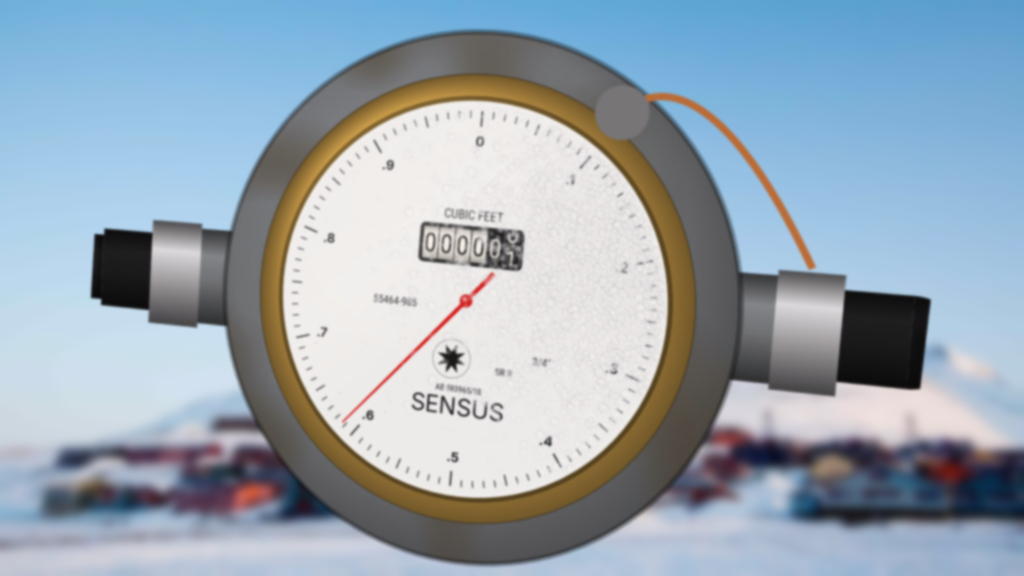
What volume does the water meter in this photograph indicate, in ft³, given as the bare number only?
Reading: 0.61
